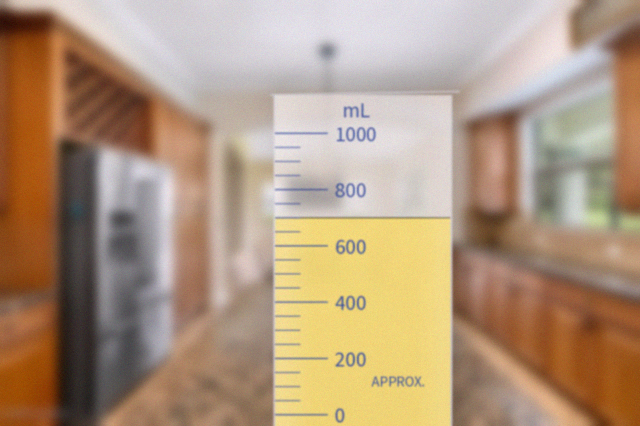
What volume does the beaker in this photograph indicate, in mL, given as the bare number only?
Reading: 700
